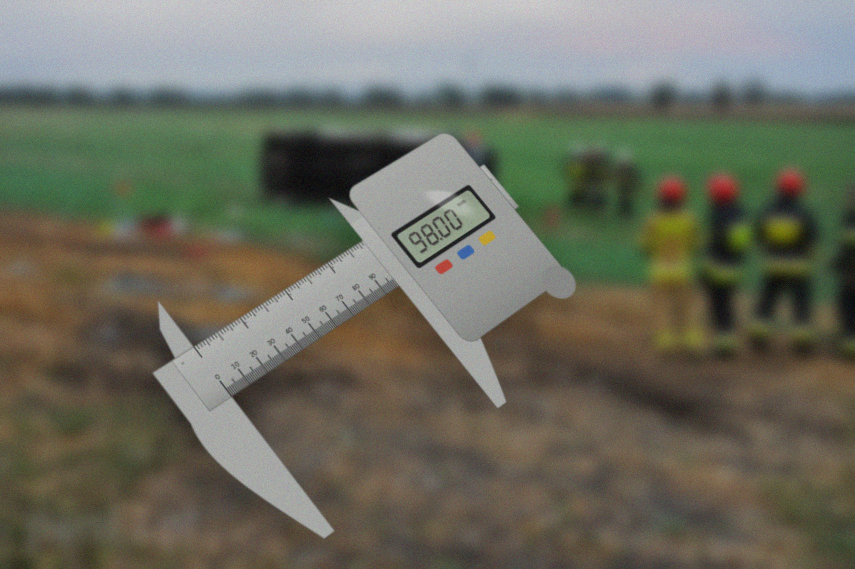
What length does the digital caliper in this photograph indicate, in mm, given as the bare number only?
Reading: 98.00
